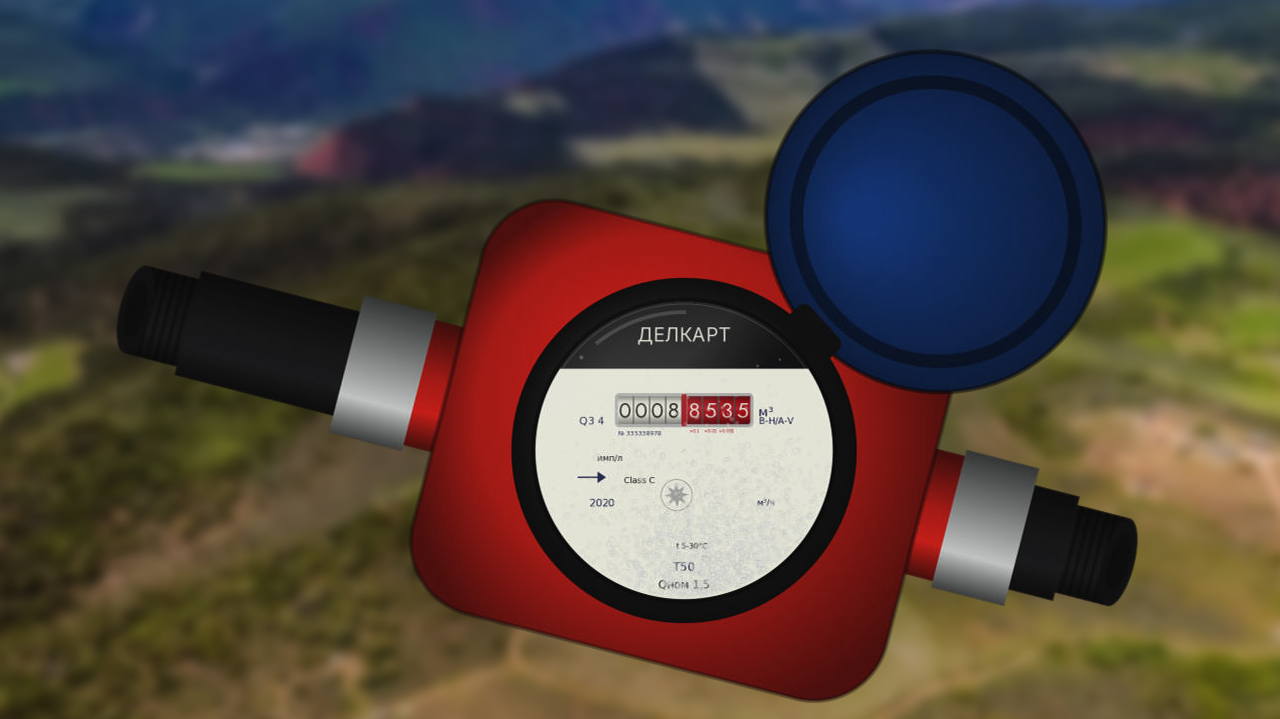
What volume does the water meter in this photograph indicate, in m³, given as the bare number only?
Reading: 8.8535
